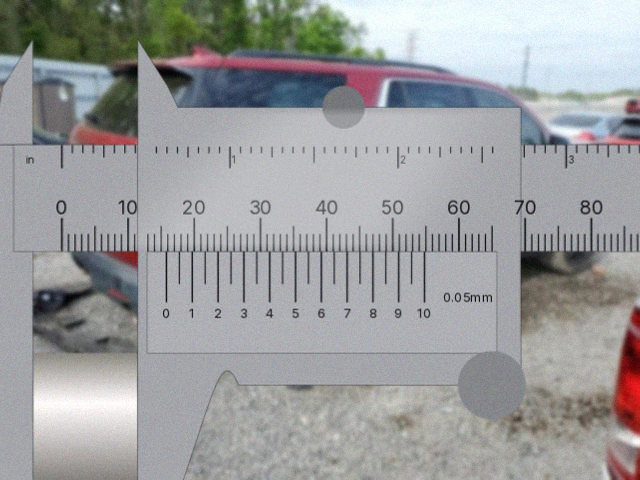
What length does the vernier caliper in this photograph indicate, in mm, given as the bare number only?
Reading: 15.8
